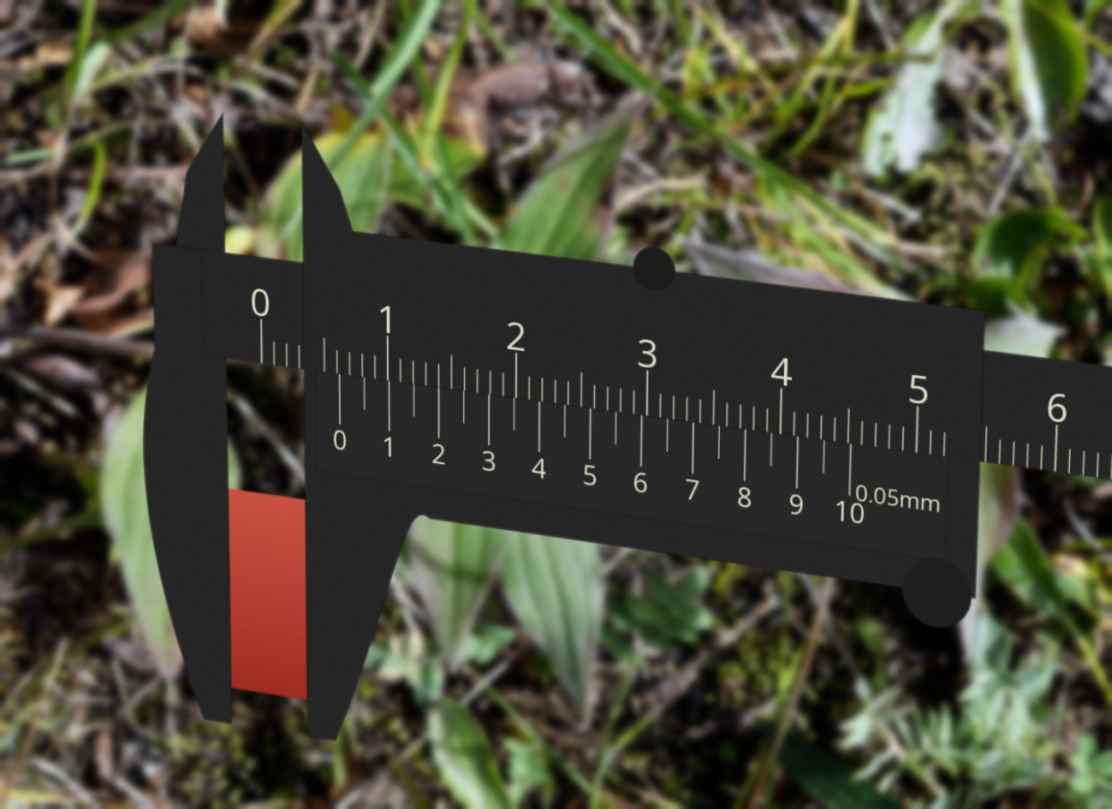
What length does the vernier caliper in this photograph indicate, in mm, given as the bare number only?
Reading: 6.2
